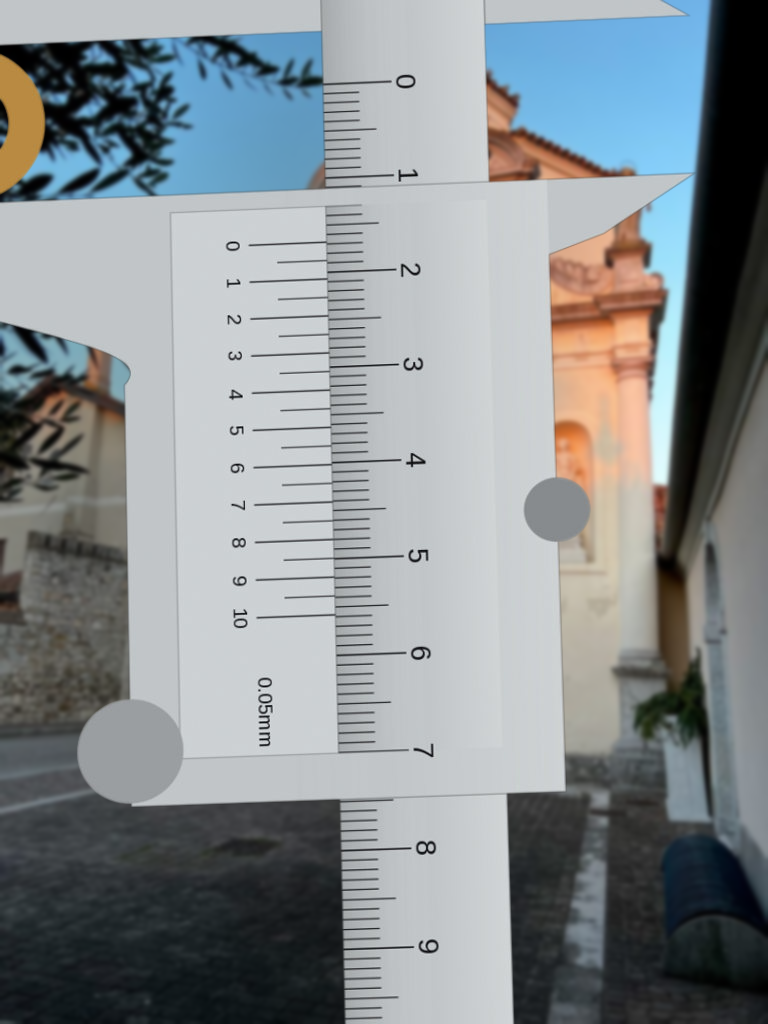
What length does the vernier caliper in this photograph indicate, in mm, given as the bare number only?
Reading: 16.8
